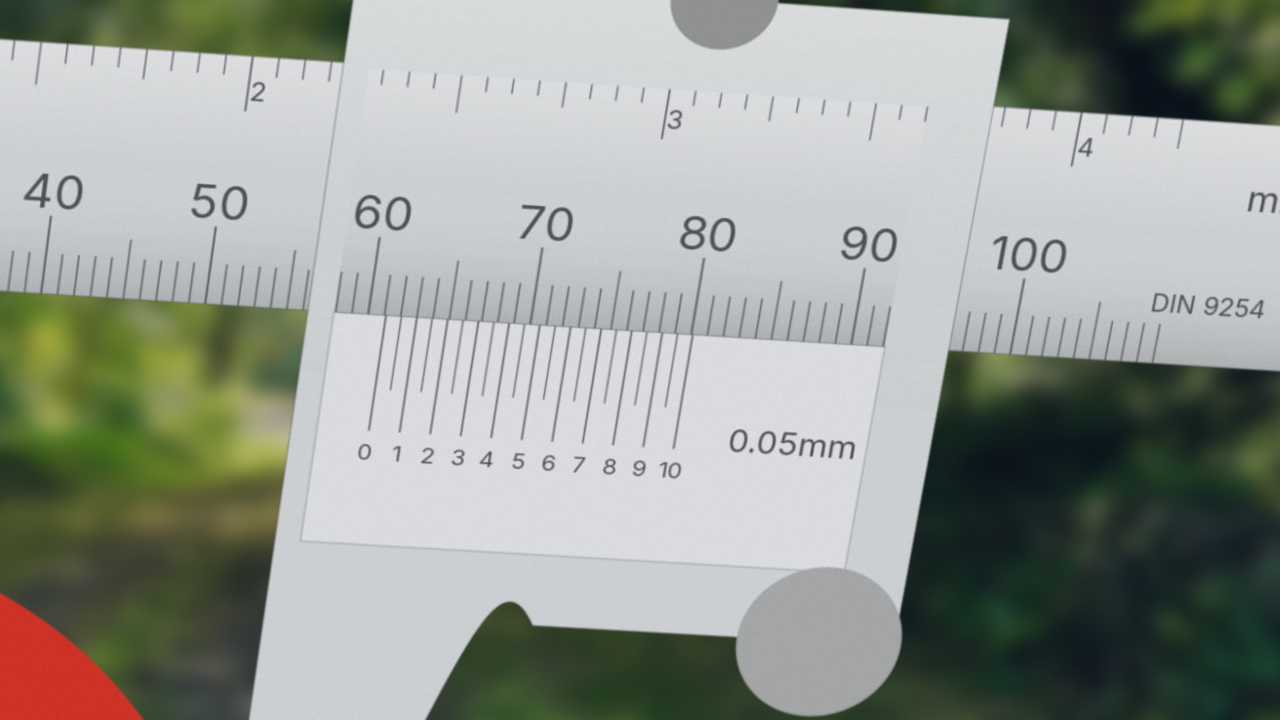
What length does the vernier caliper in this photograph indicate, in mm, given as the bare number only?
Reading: 61.1
